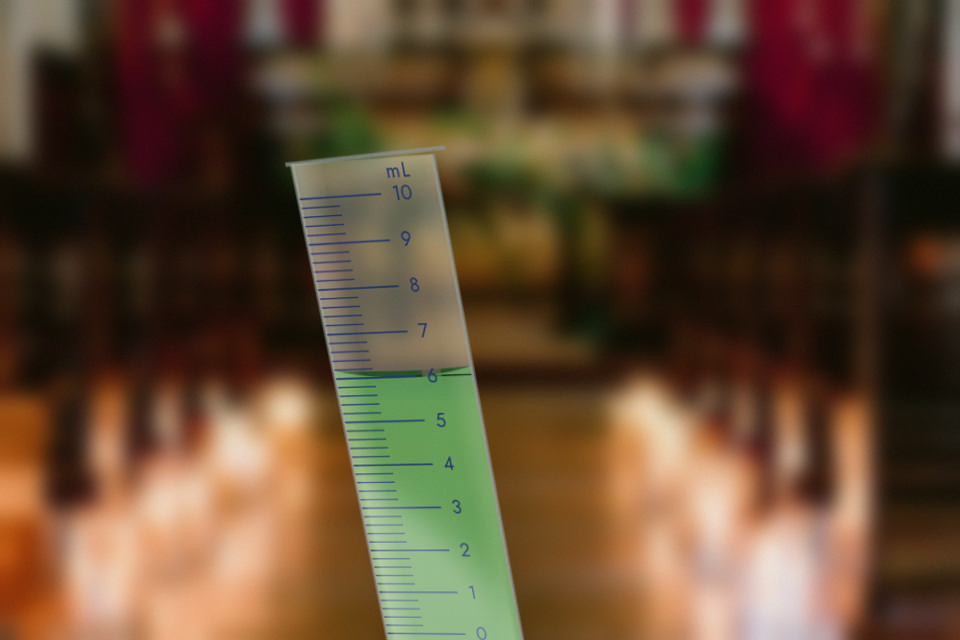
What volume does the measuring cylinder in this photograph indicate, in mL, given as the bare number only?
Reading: 6
